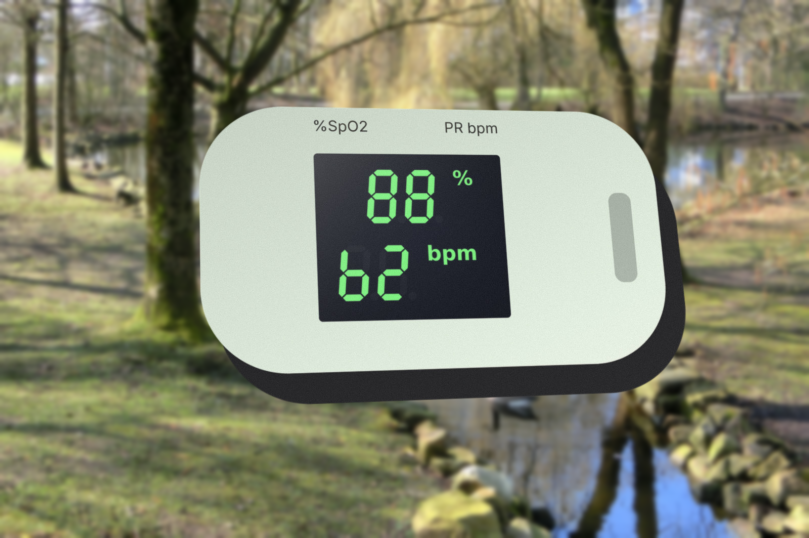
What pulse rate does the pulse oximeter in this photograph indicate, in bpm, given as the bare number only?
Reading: 62
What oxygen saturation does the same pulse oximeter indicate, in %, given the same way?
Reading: 88
